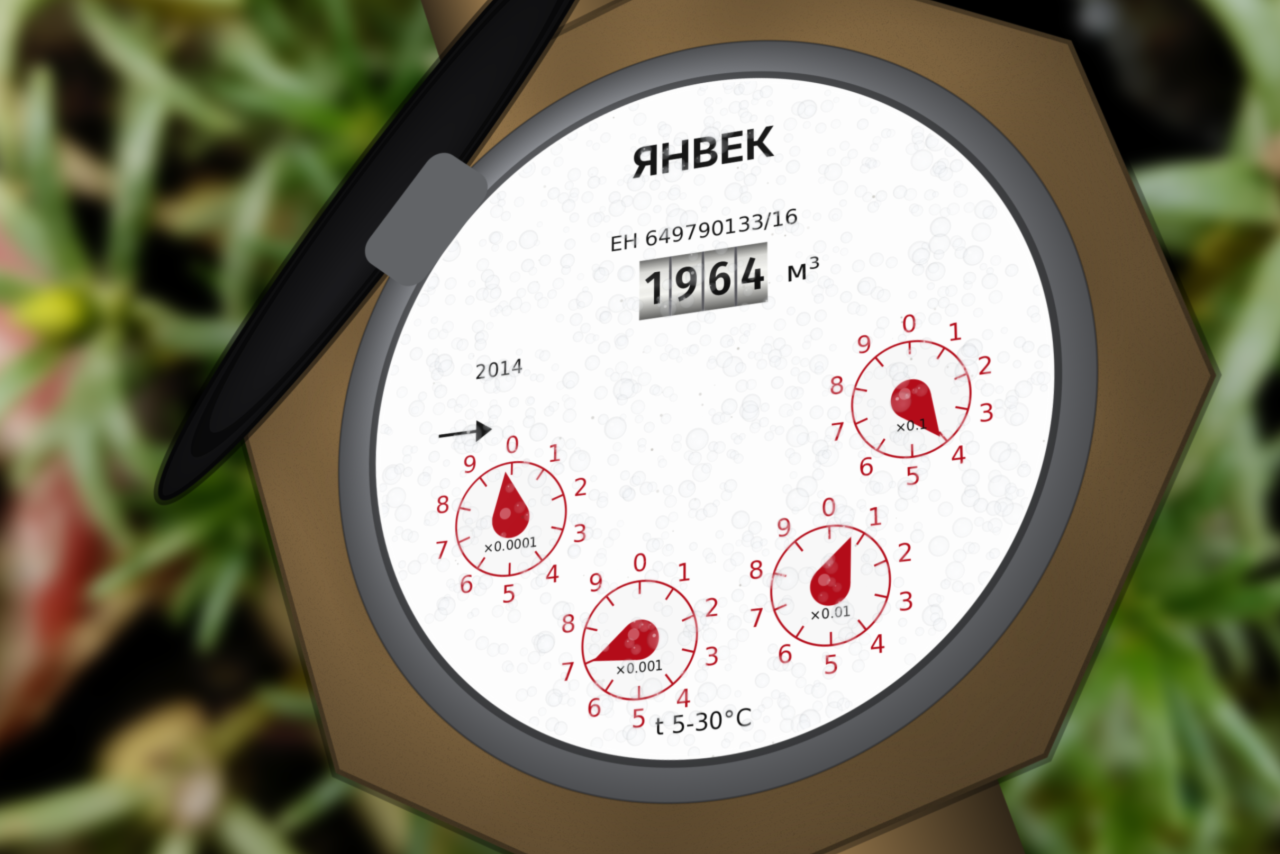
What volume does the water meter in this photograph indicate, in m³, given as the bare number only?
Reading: 1964.4069
